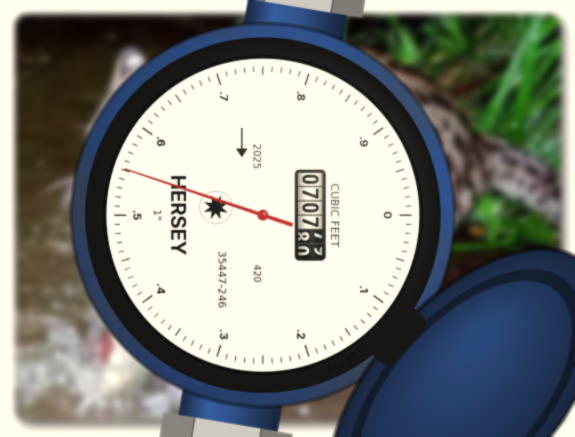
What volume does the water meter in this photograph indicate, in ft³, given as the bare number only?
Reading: 70779.55
